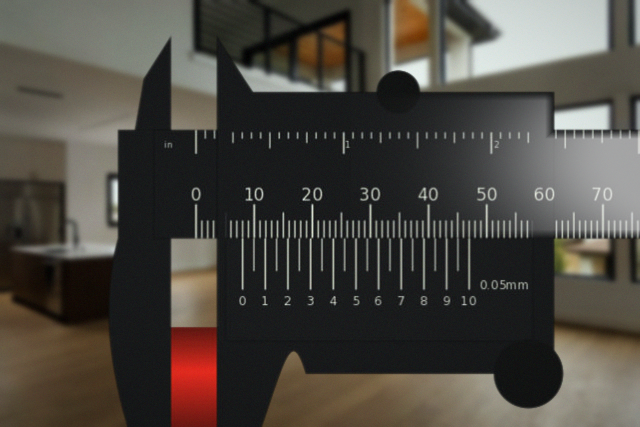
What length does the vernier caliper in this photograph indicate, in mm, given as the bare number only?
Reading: 8.0
